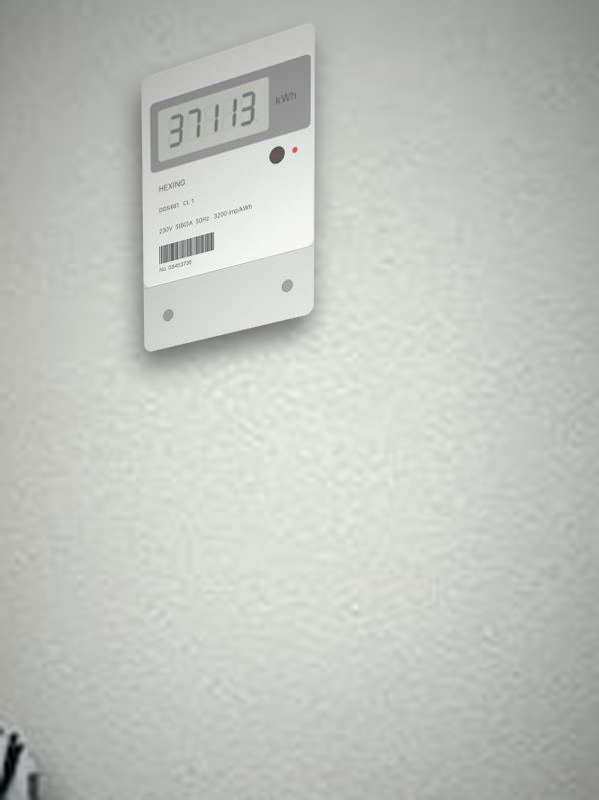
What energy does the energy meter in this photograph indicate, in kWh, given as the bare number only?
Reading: 37113
